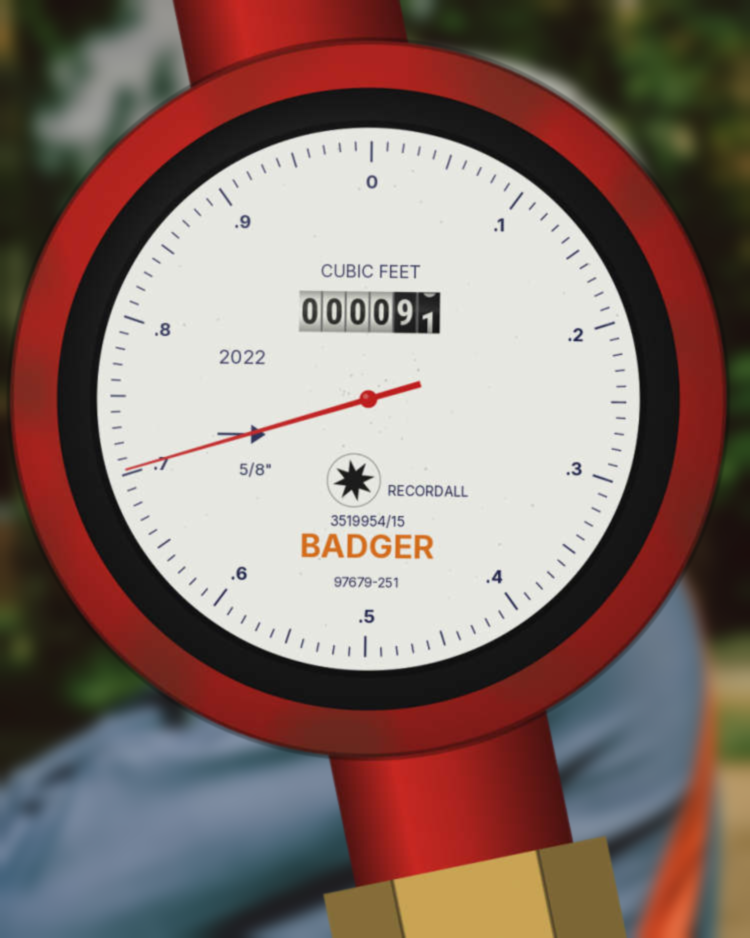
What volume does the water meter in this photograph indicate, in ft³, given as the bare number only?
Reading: 90.70
